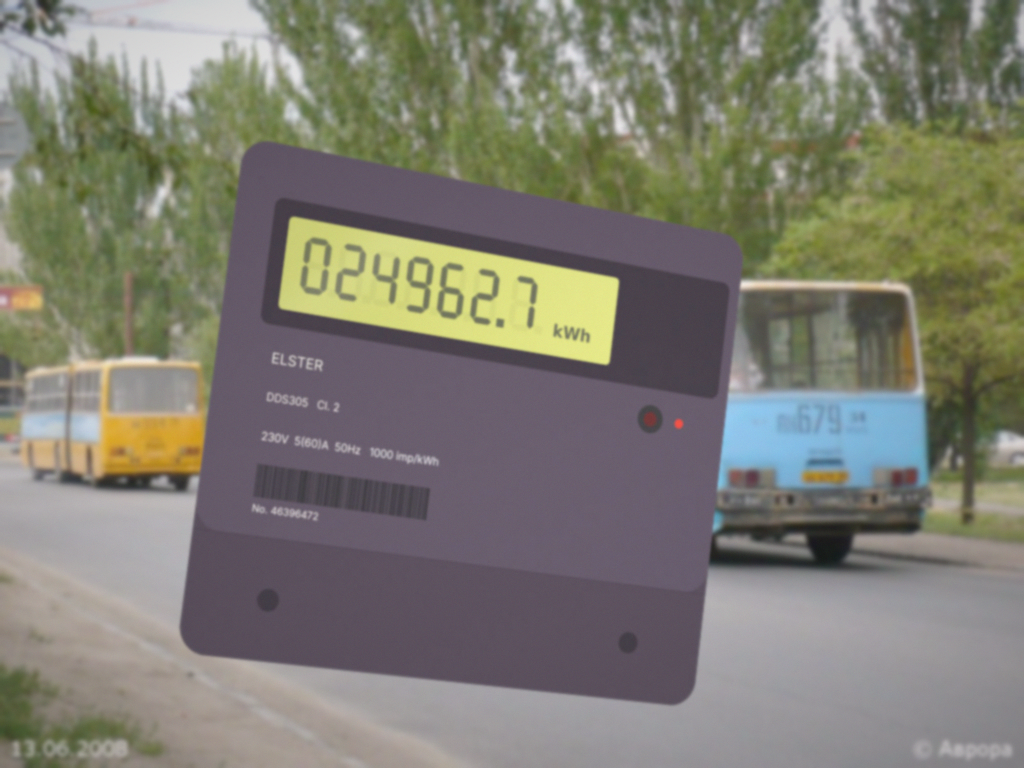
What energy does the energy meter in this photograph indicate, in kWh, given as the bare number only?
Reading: 24962.7
